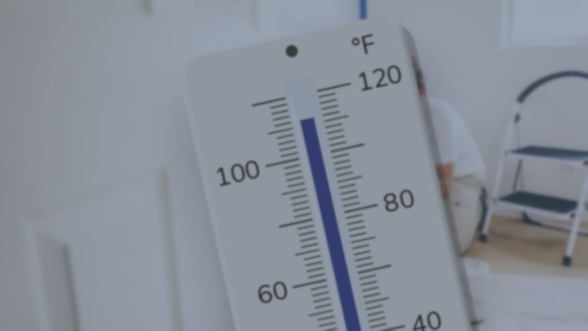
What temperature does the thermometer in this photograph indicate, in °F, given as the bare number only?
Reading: 112
